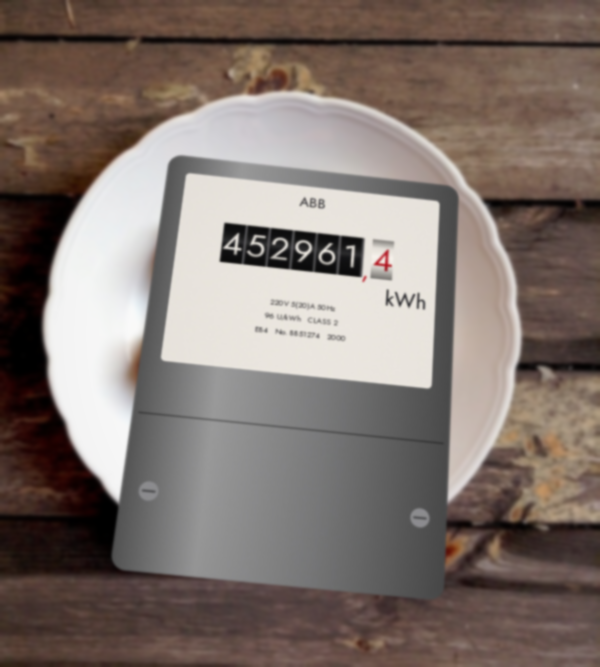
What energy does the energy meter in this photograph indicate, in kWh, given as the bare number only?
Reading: 452961.4
